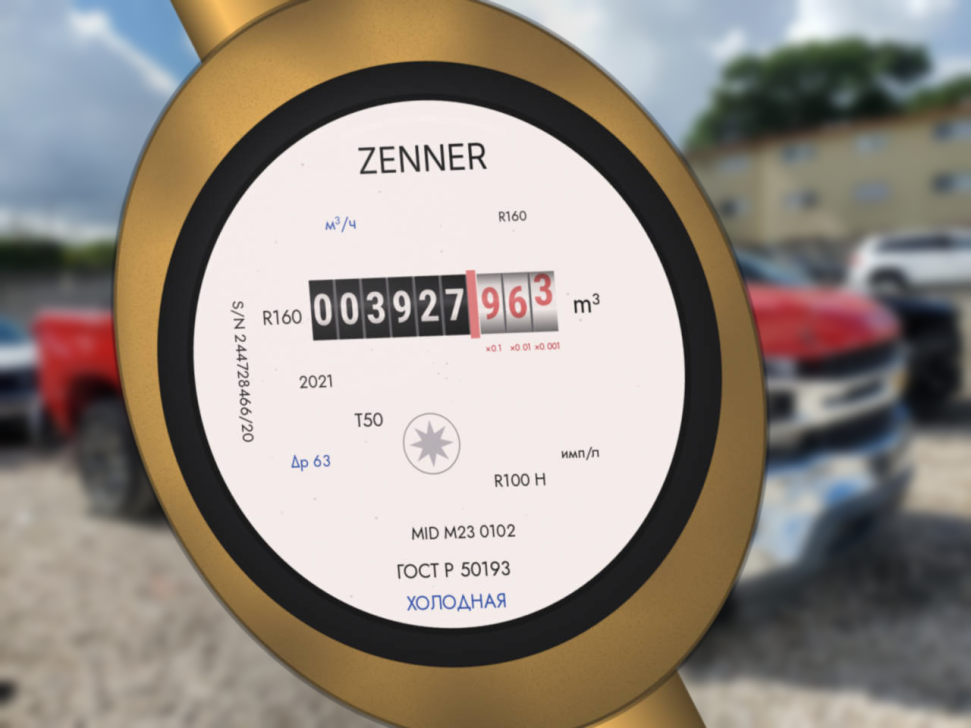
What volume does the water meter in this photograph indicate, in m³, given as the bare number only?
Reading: 3927.963
